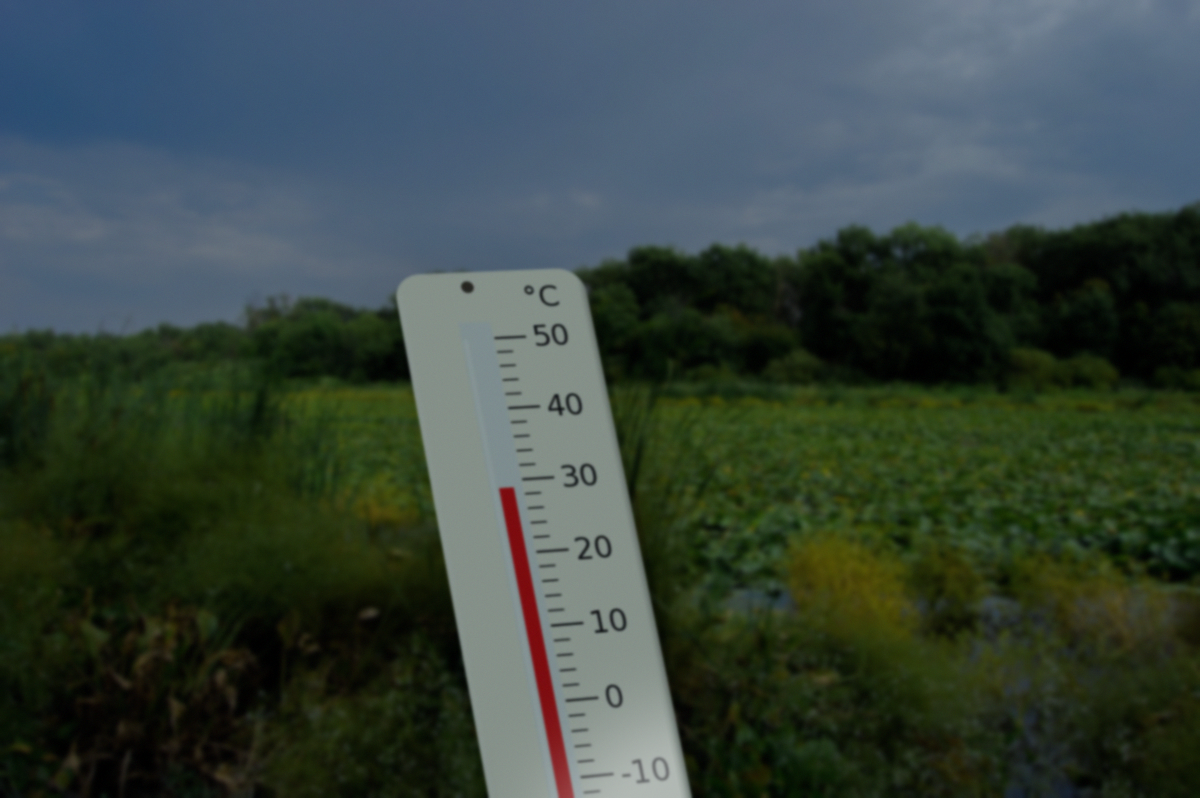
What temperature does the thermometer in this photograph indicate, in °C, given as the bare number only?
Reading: 29
